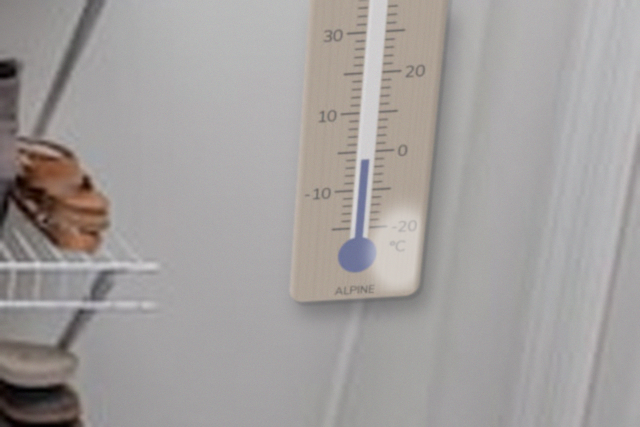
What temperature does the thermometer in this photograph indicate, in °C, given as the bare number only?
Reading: -2
